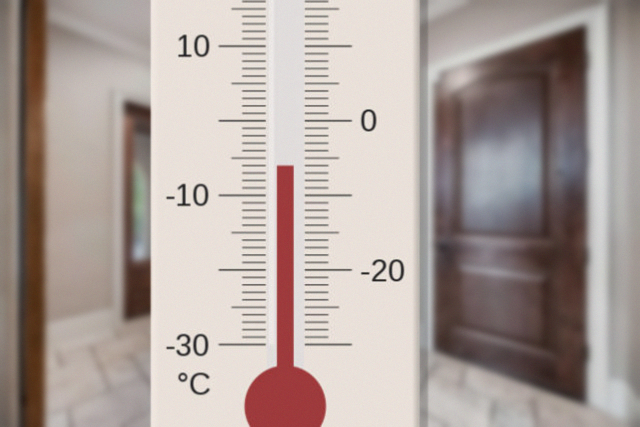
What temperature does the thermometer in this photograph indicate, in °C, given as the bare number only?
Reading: -6
